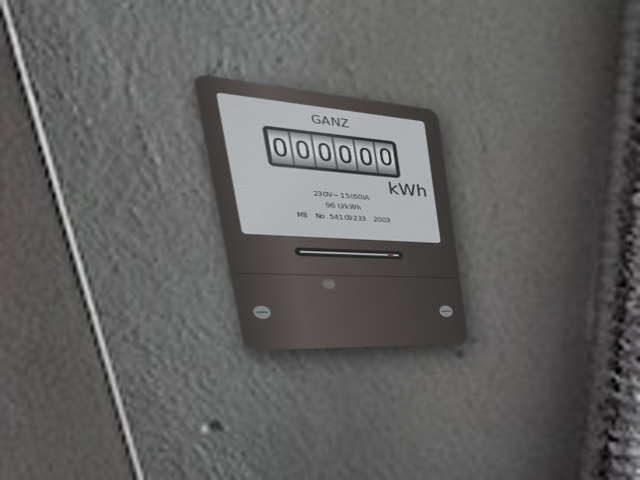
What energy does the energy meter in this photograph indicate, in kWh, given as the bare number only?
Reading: 0
